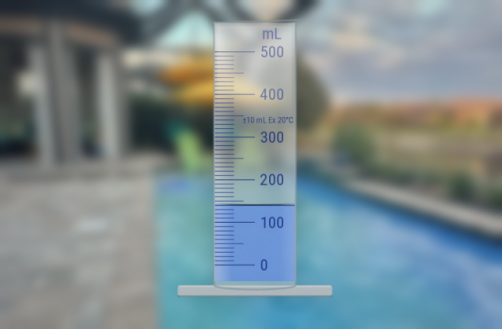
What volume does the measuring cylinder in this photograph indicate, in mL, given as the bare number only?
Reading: 140
